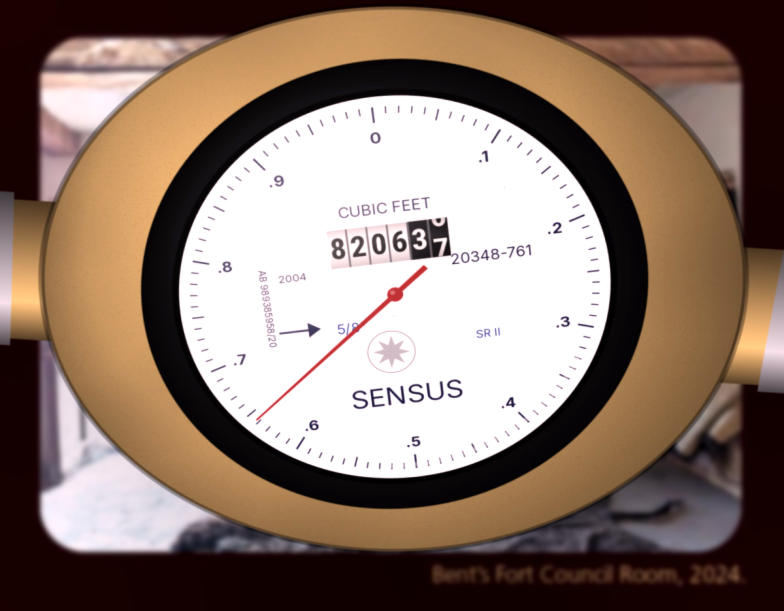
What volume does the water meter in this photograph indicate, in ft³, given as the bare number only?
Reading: 820636.64
